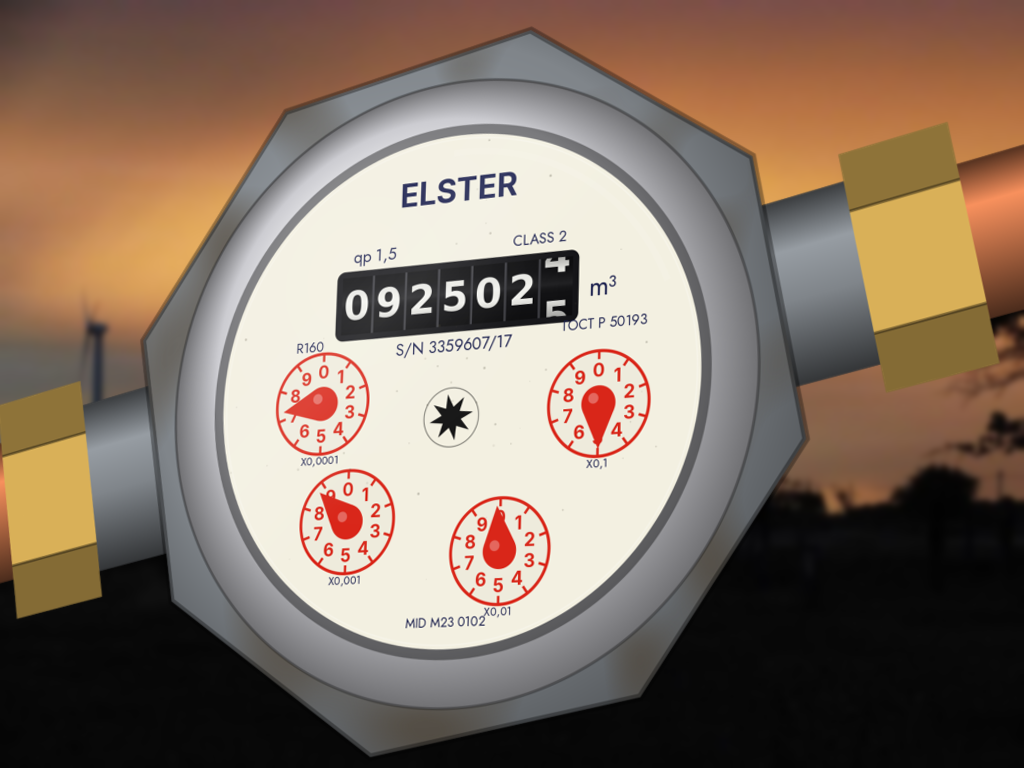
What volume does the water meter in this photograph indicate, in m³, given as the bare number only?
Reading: 925024.4987
